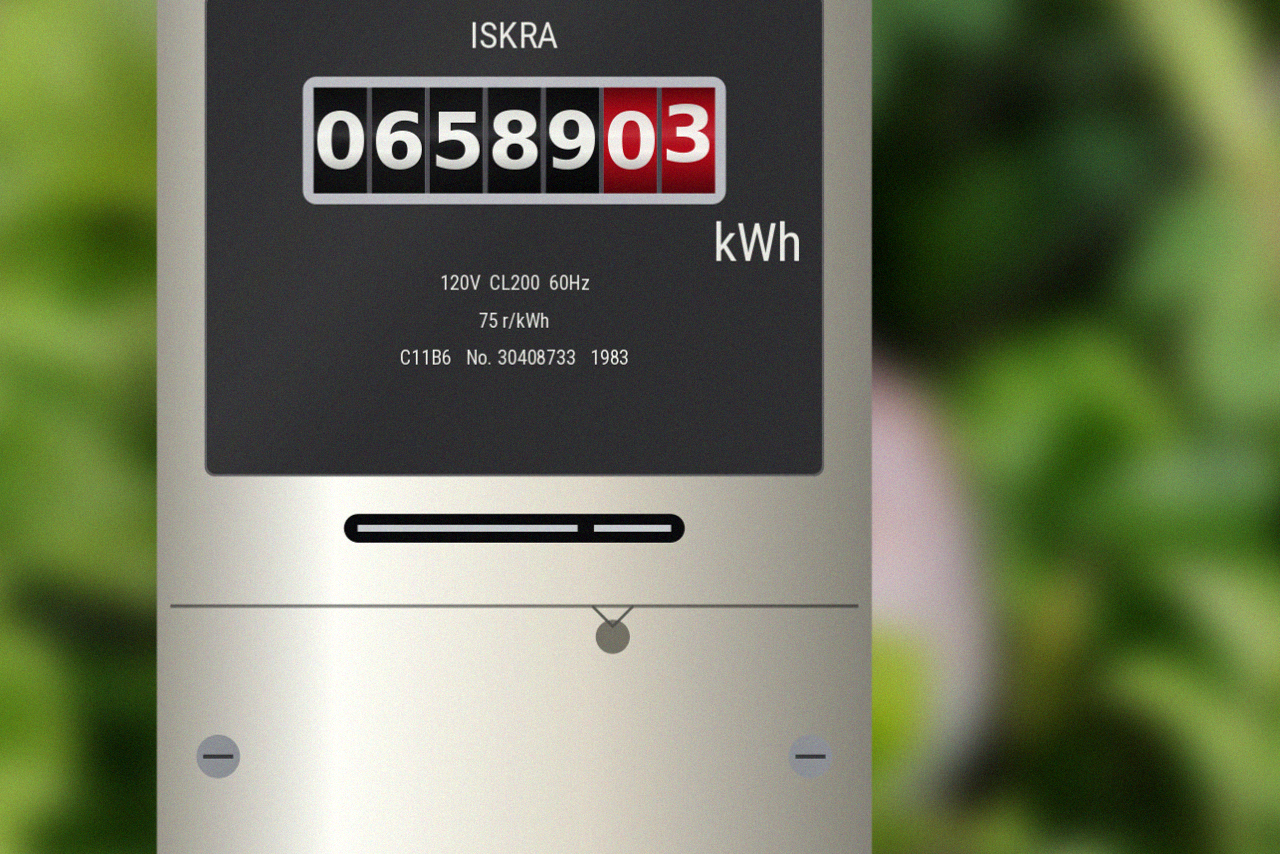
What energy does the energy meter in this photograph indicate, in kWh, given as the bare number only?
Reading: 6589.03
